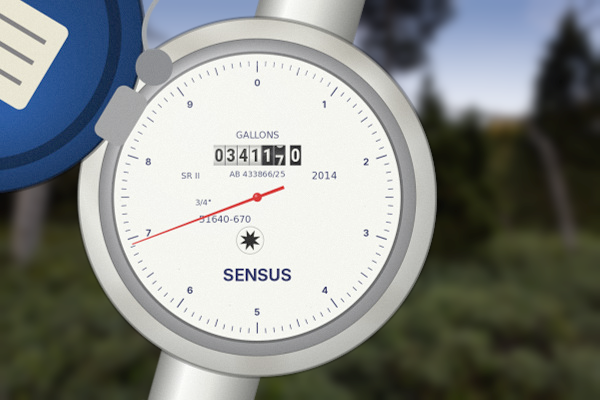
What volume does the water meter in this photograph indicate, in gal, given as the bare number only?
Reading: 341166.9
